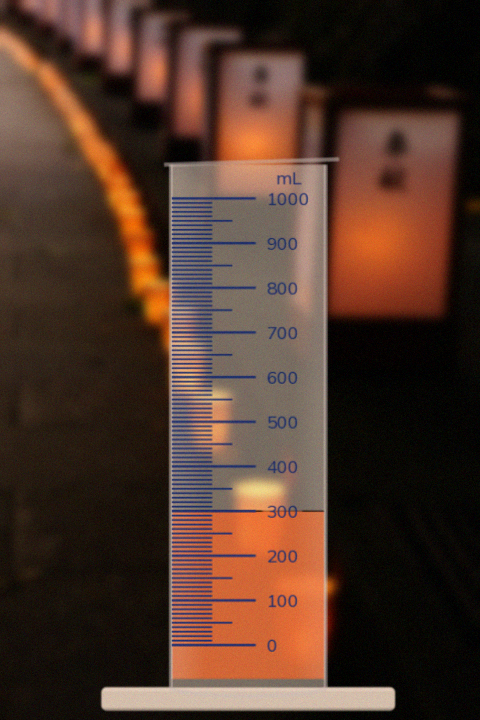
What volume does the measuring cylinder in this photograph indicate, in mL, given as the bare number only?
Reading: 300
